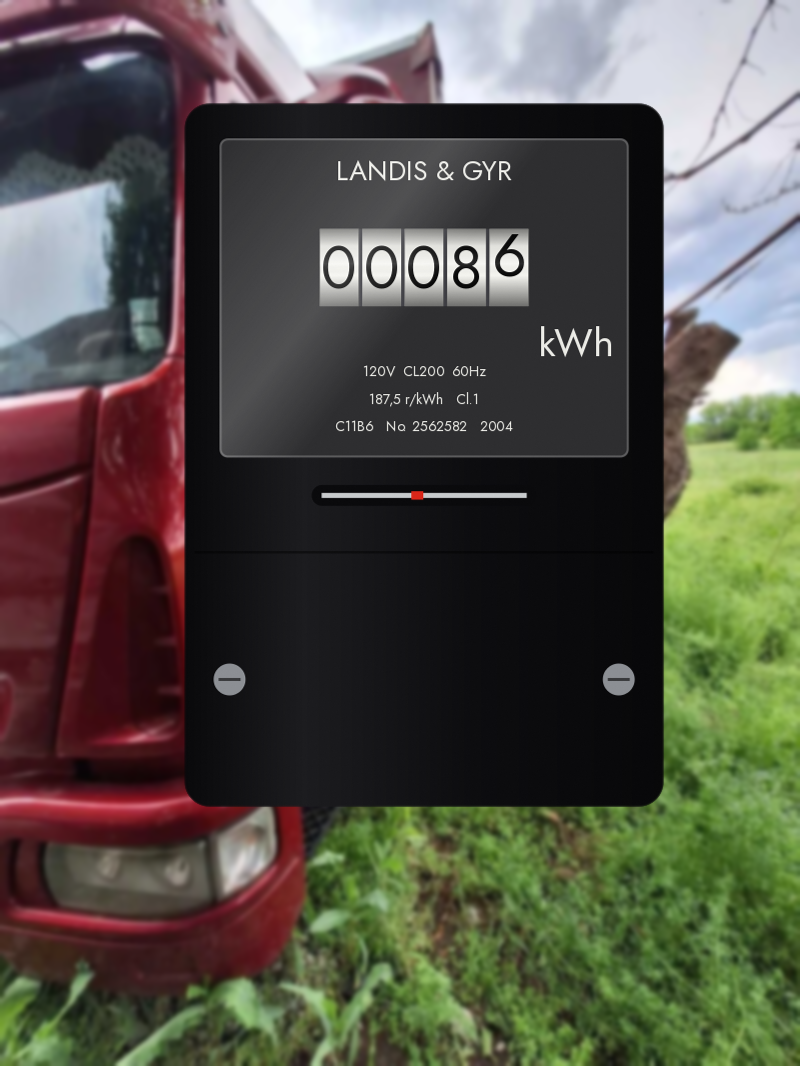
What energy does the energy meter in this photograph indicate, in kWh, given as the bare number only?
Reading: 86
